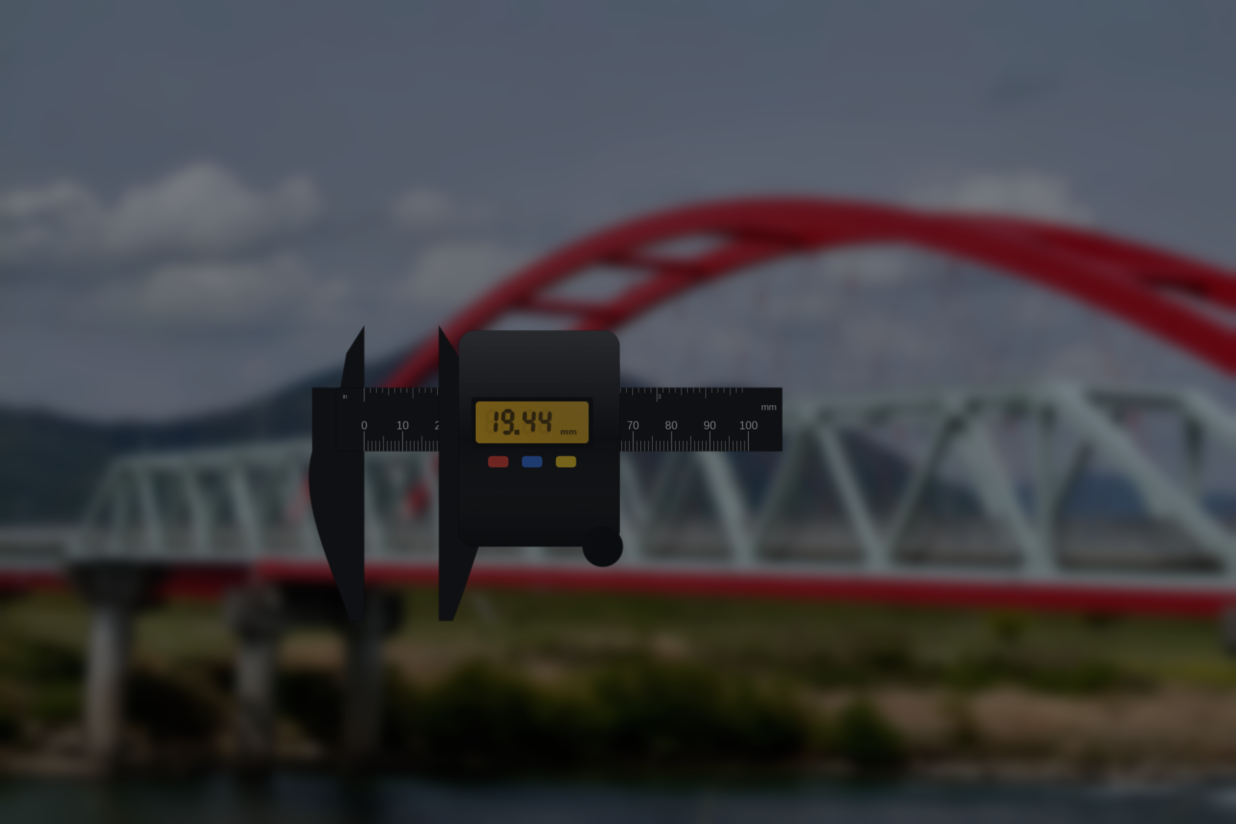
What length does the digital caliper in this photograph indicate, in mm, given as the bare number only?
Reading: 19.44
